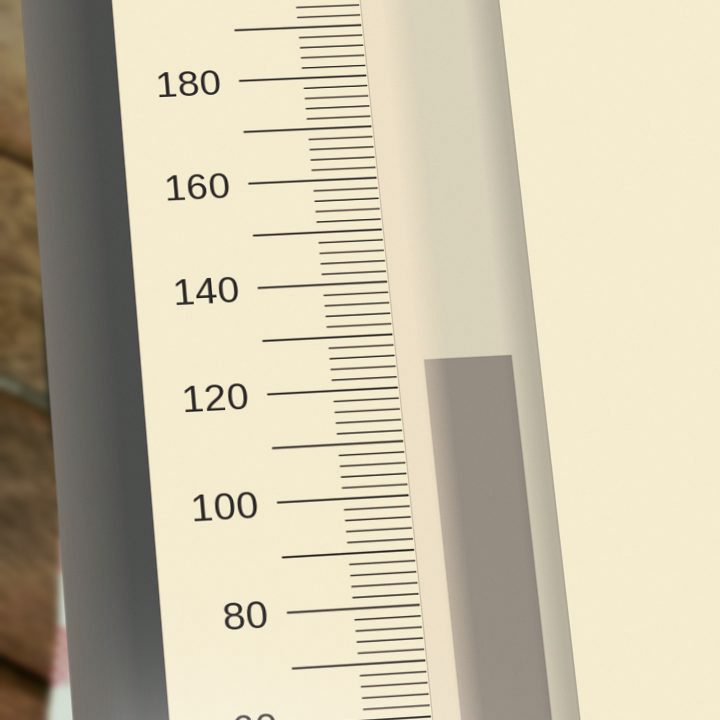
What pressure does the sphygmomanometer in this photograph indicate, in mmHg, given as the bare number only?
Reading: 125
